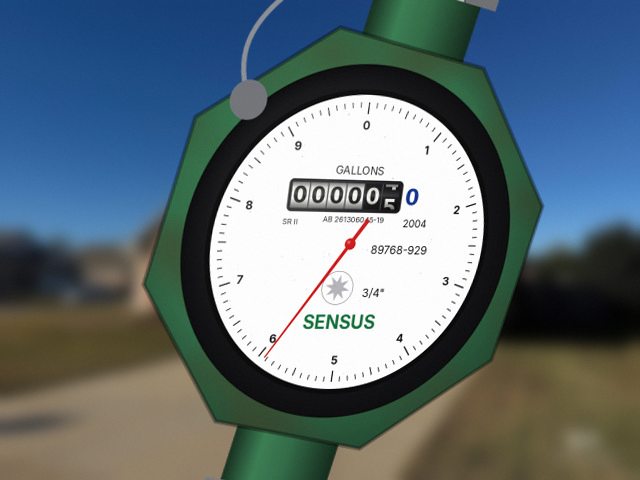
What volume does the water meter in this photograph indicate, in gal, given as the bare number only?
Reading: 45.9
